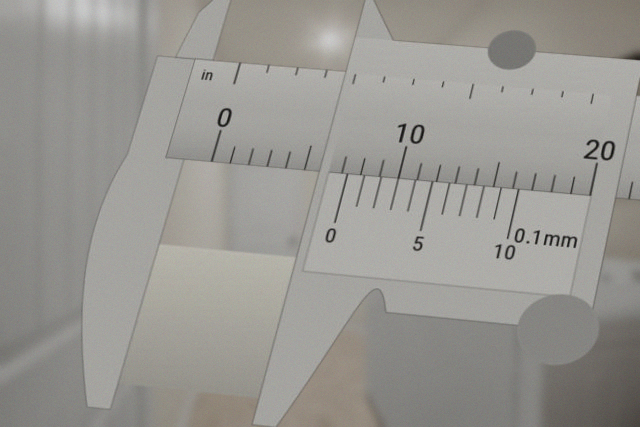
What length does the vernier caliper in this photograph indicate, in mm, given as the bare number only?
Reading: 7.3
